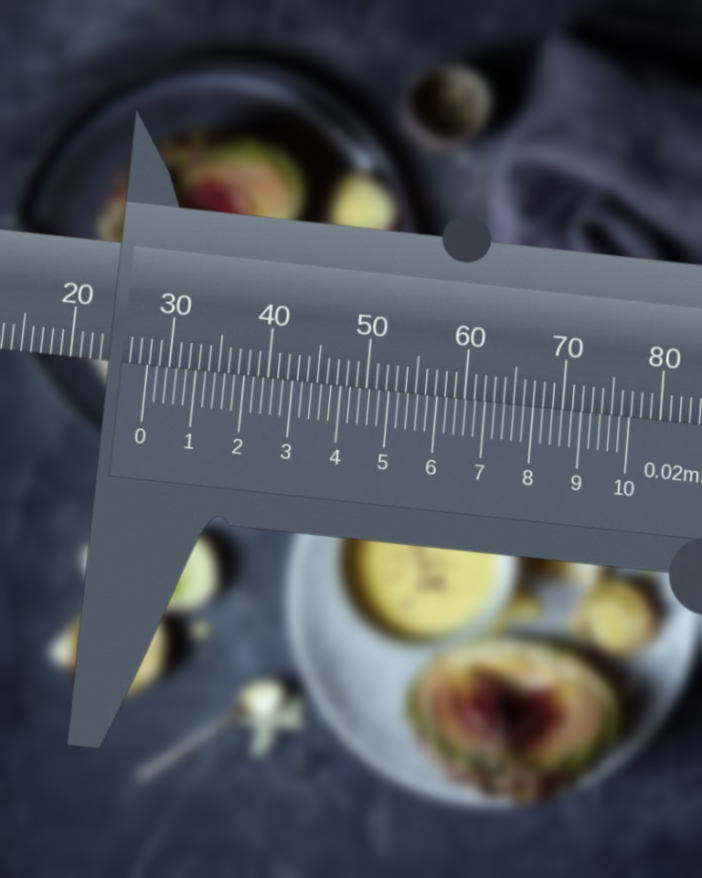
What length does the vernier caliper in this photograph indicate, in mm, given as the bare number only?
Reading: 27.8
